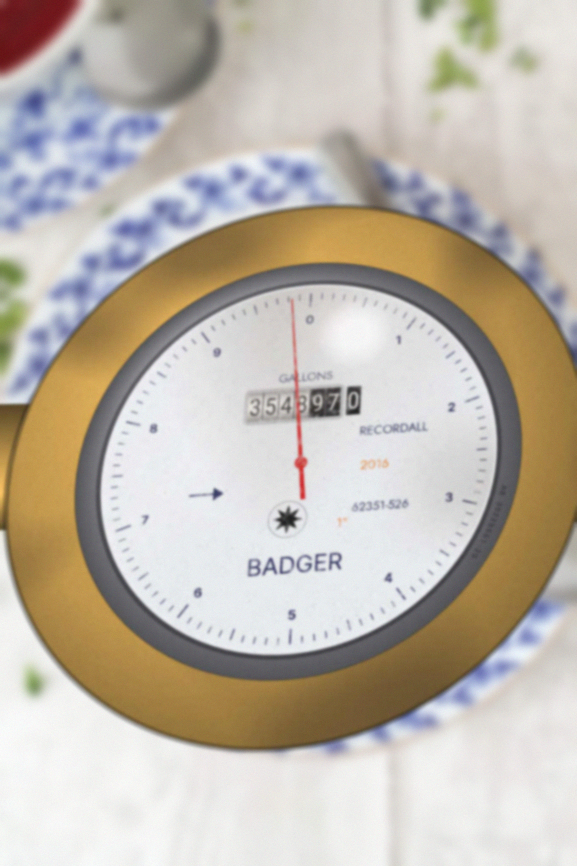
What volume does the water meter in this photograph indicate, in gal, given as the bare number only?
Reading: 3548969.8
